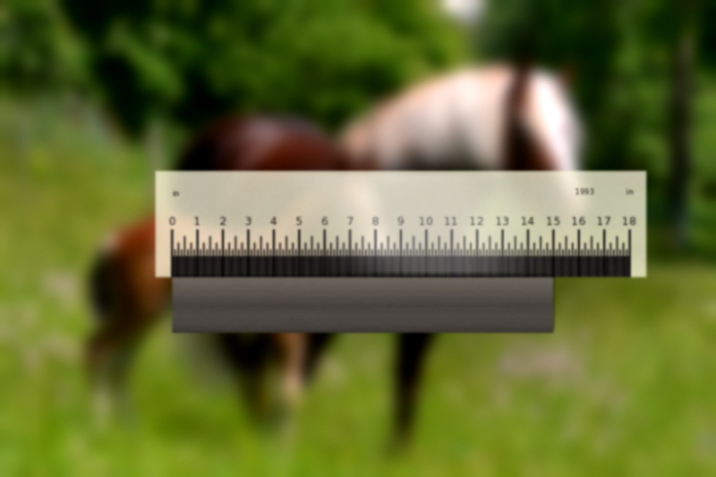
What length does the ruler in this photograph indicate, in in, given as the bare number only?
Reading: 15
